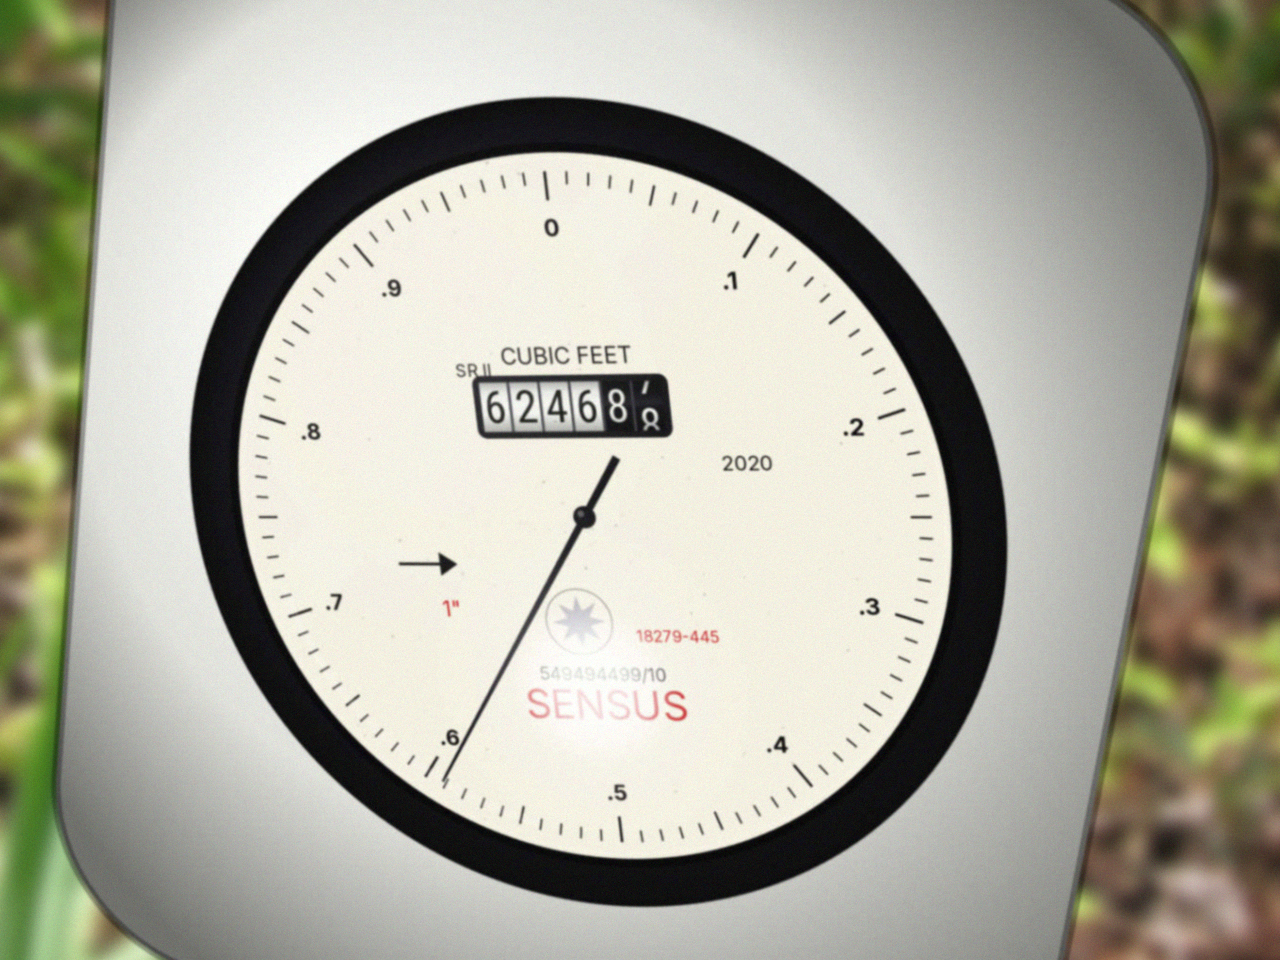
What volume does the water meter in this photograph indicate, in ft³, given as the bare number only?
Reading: 624687.59
